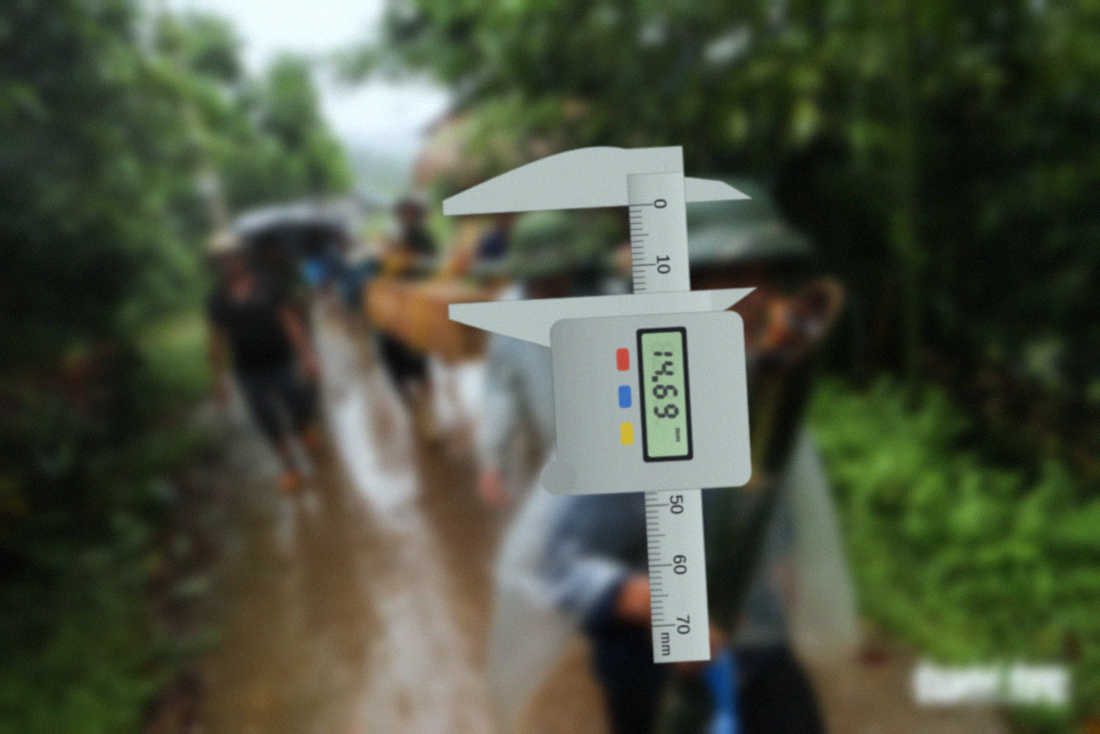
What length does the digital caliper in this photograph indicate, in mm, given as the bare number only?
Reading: 14.69
